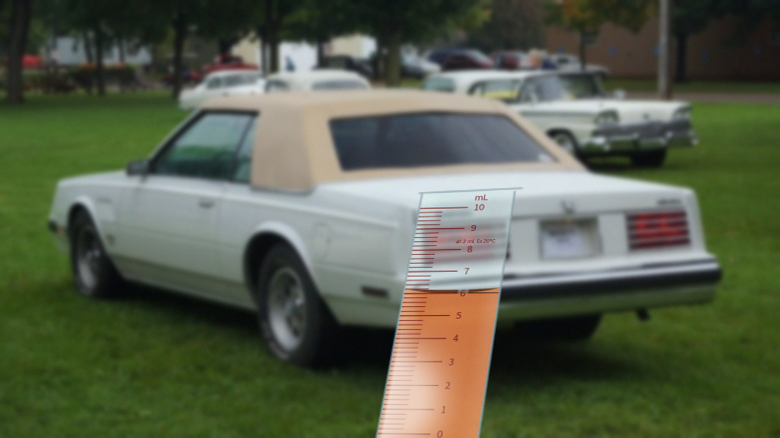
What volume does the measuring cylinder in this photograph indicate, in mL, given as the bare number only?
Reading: 6
